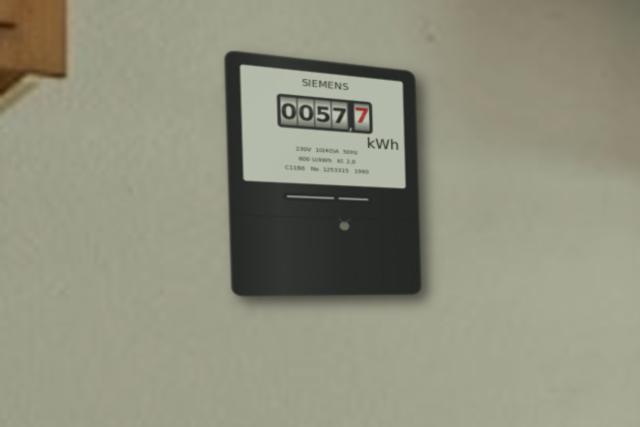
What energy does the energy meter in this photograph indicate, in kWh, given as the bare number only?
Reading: 57.7
